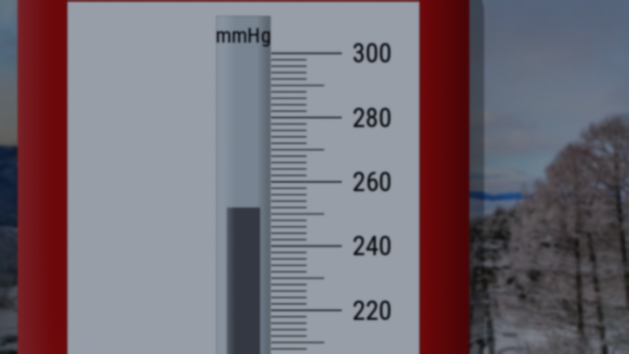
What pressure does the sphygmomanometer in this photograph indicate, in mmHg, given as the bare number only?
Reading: 252
